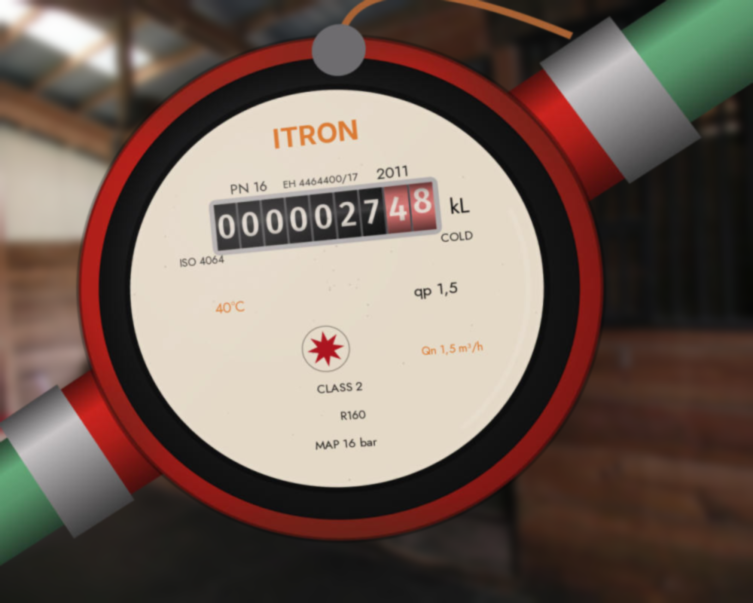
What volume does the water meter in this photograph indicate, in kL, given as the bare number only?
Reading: 27.48
